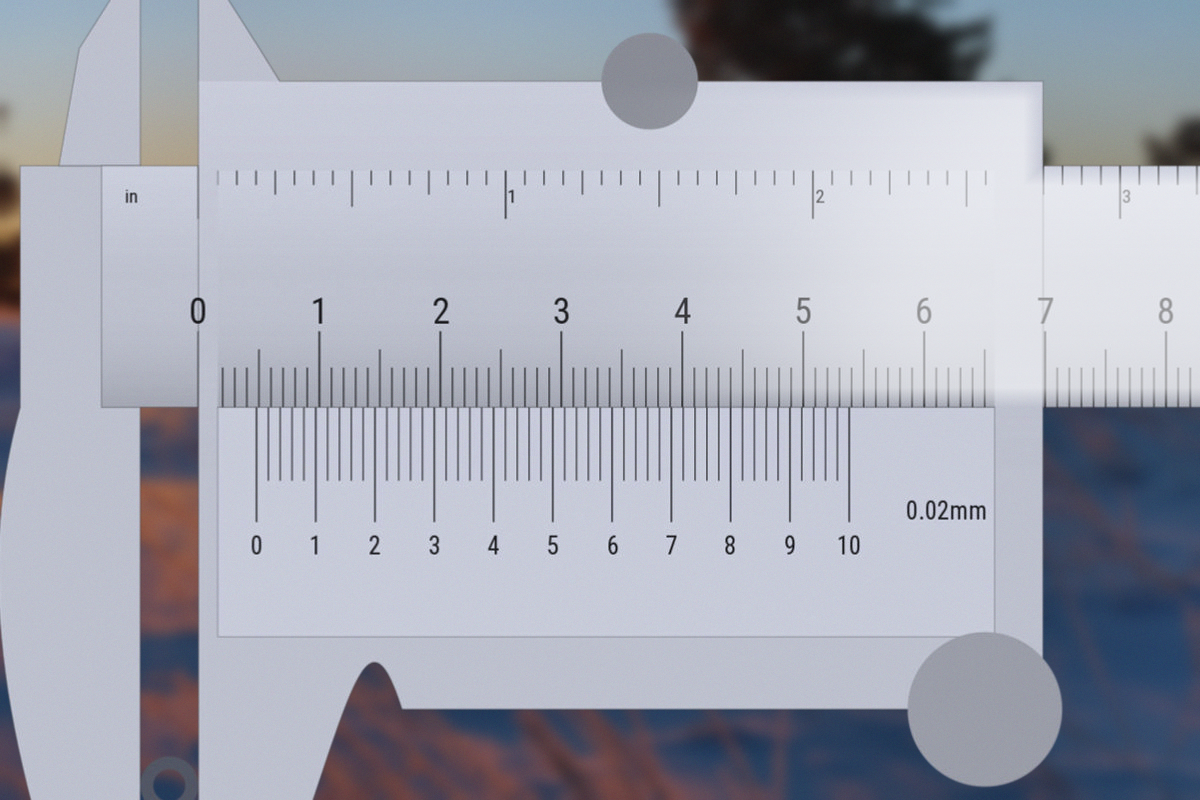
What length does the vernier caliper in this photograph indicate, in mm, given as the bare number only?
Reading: 4.8
